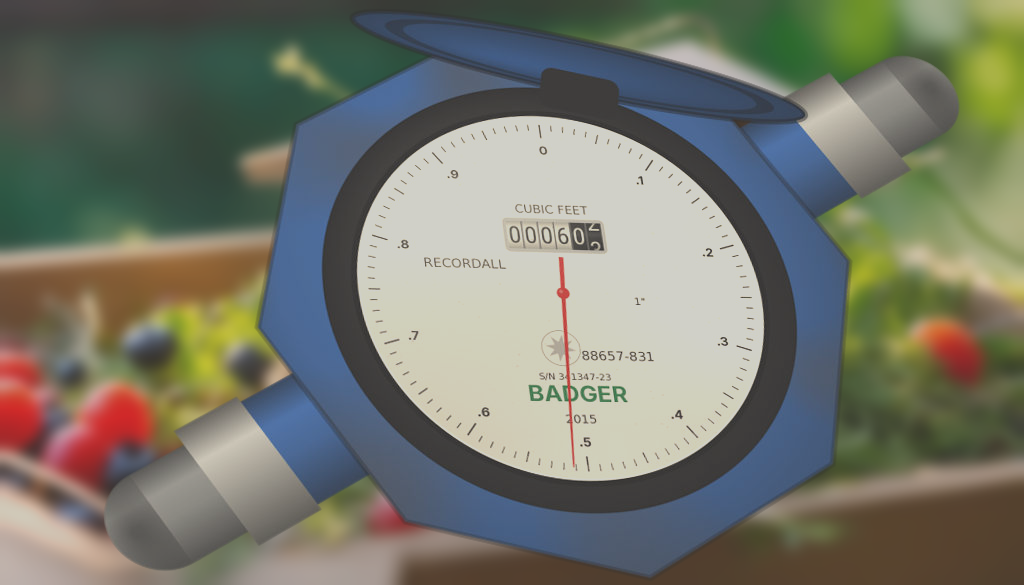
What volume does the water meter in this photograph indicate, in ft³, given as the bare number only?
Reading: 602.51
